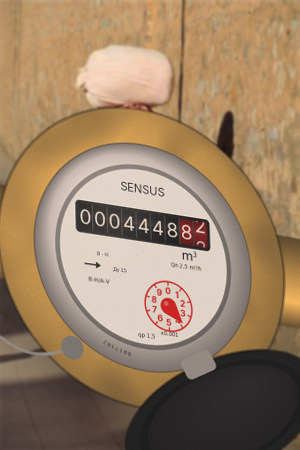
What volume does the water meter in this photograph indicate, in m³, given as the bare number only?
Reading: 4448.823
